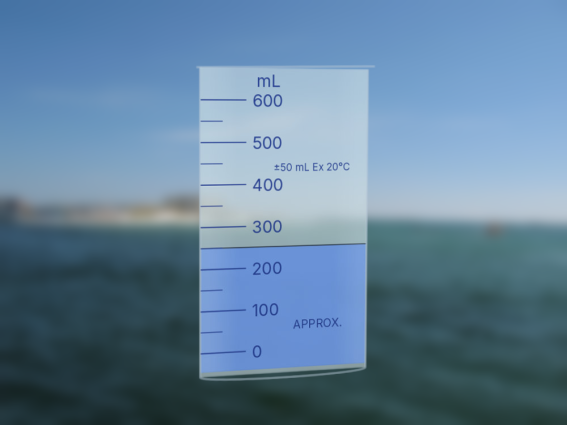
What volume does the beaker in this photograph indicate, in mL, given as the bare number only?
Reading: 250
